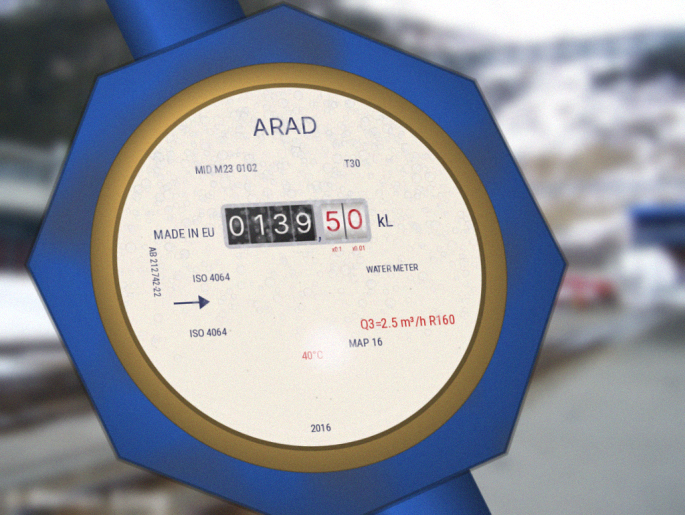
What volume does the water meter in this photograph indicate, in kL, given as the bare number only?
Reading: 139.50
